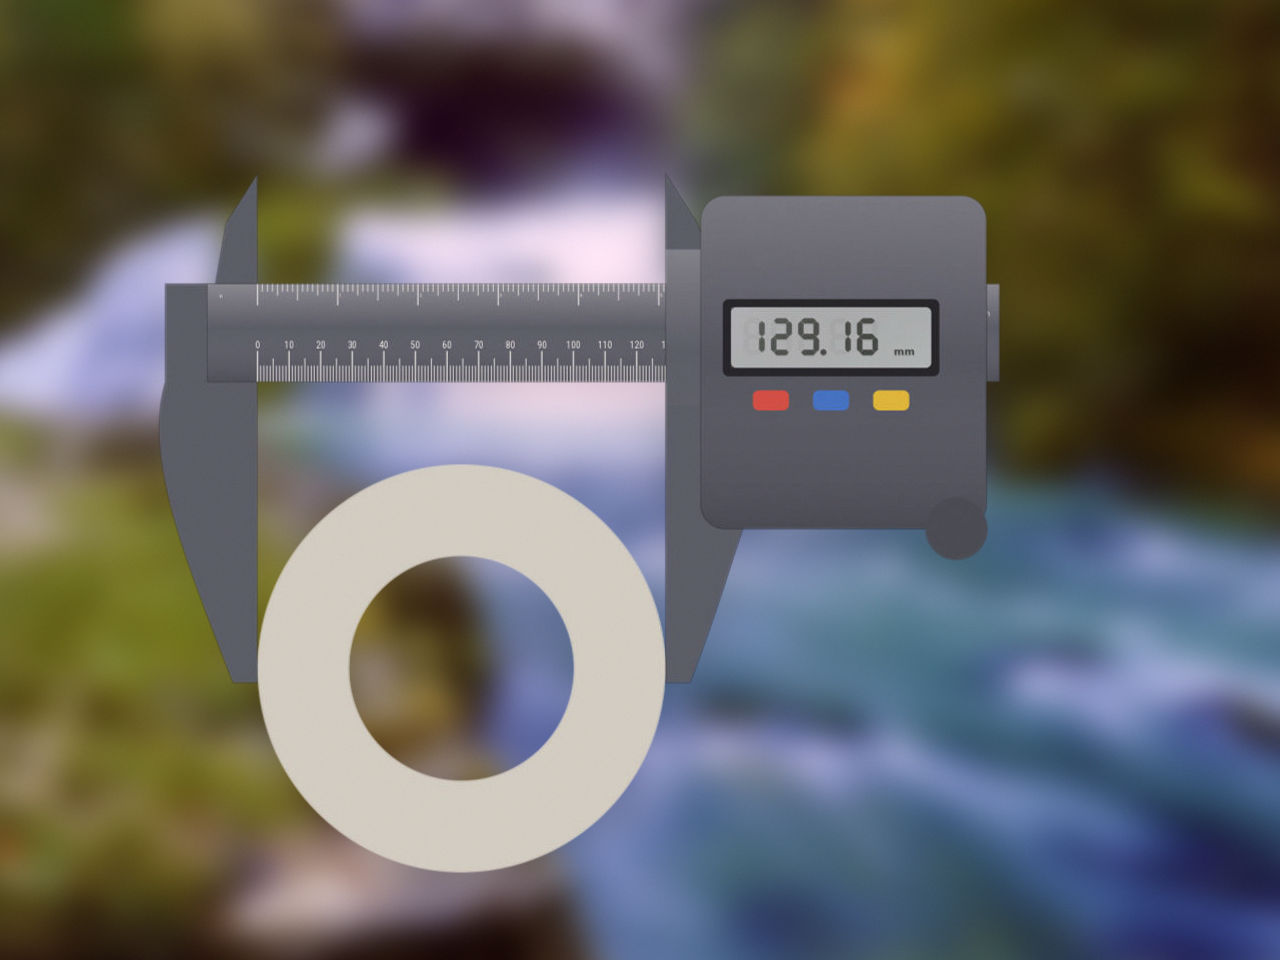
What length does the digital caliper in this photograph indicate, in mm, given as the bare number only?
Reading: 129.16
